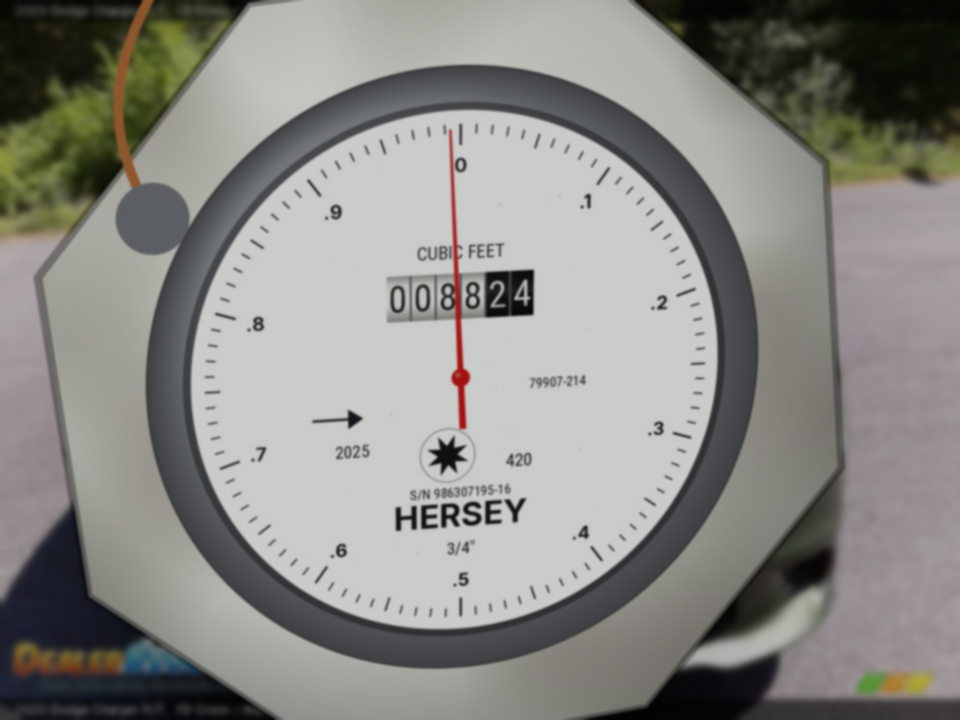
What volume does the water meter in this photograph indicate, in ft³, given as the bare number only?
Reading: 8823.99
